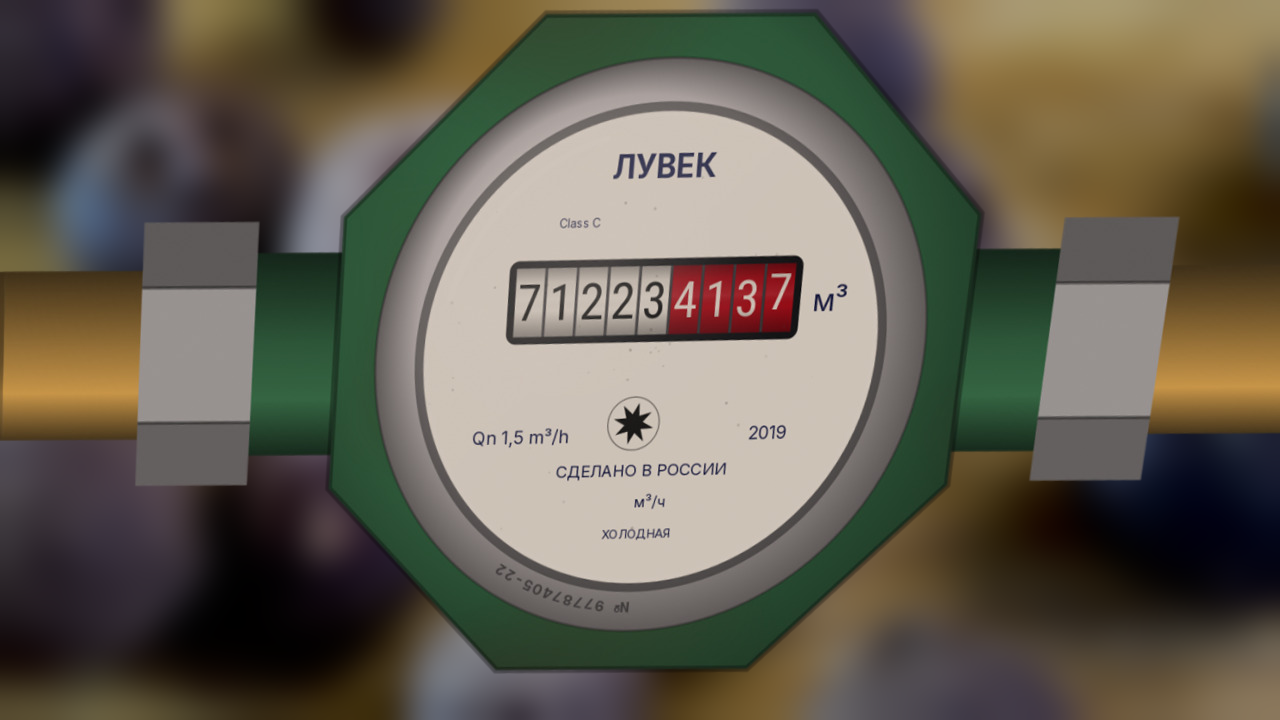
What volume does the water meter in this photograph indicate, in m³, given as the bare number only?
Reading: 71223.4137
